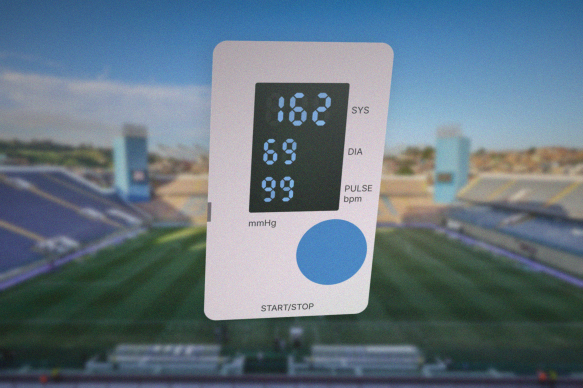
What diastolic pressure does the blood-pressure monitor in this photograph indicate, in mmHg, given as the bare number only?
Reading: 69
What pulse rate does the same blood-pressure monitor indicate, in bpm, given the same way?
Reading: 99
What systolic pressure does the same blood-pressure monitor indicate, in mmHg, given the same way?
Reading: 162
